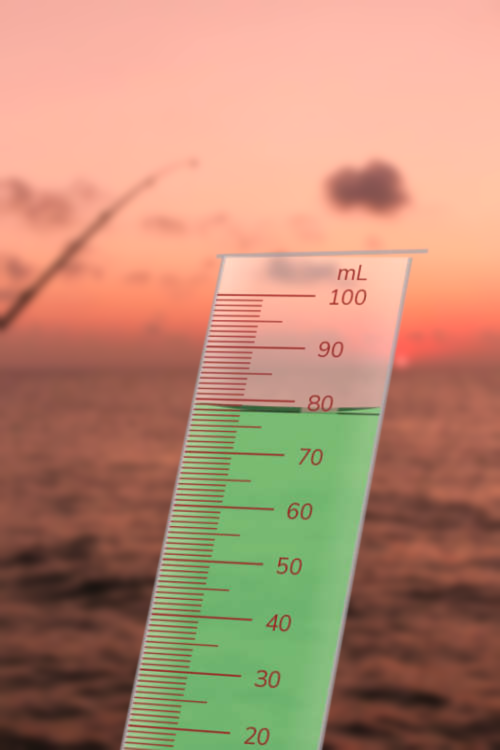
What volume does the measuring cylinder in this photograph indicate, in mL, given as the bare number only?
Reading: 78
